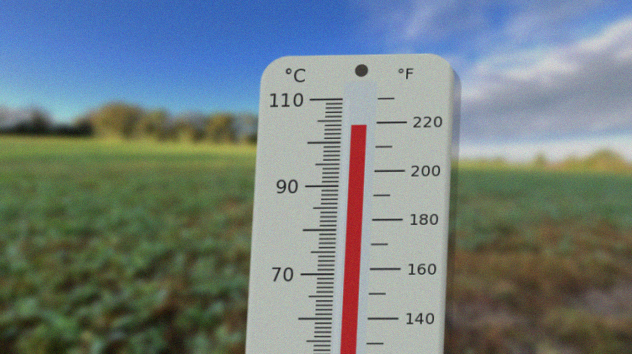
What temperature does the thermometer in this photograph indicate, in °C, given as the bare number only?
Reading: 104
